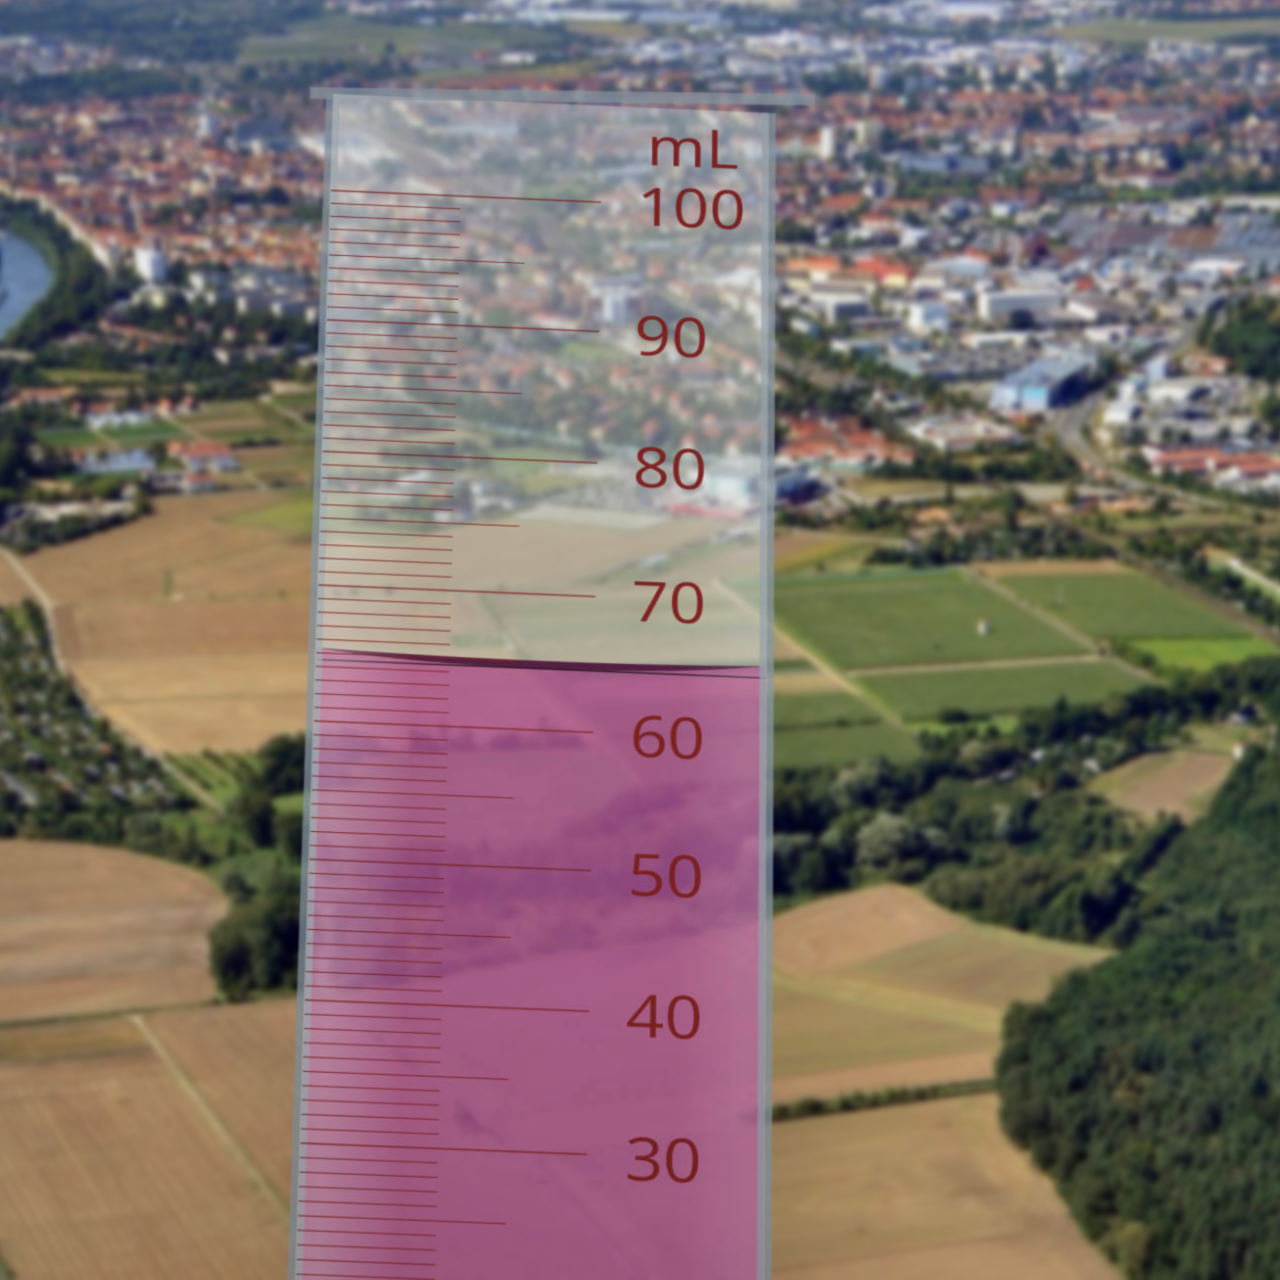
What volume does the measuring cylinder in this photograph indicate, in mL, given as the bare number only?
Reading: 64.5
